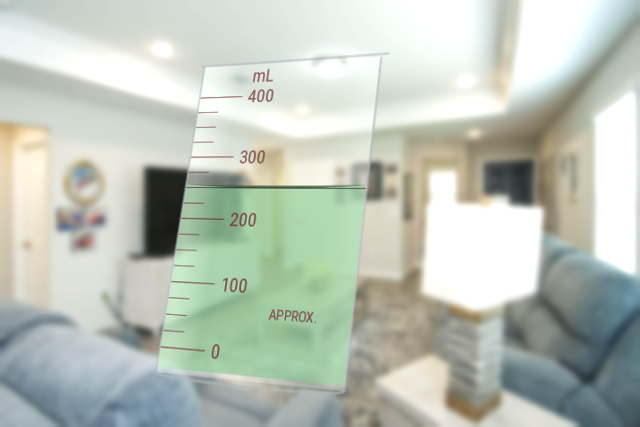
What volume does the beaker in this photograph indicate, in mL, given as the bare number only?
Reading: 250
